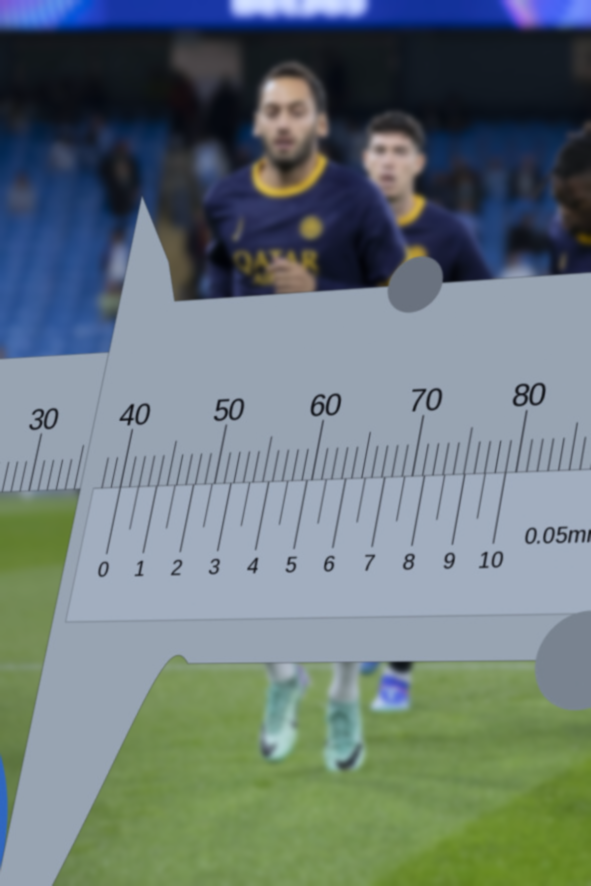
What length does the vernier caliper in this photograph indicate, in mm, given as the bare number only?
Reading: 40.0
